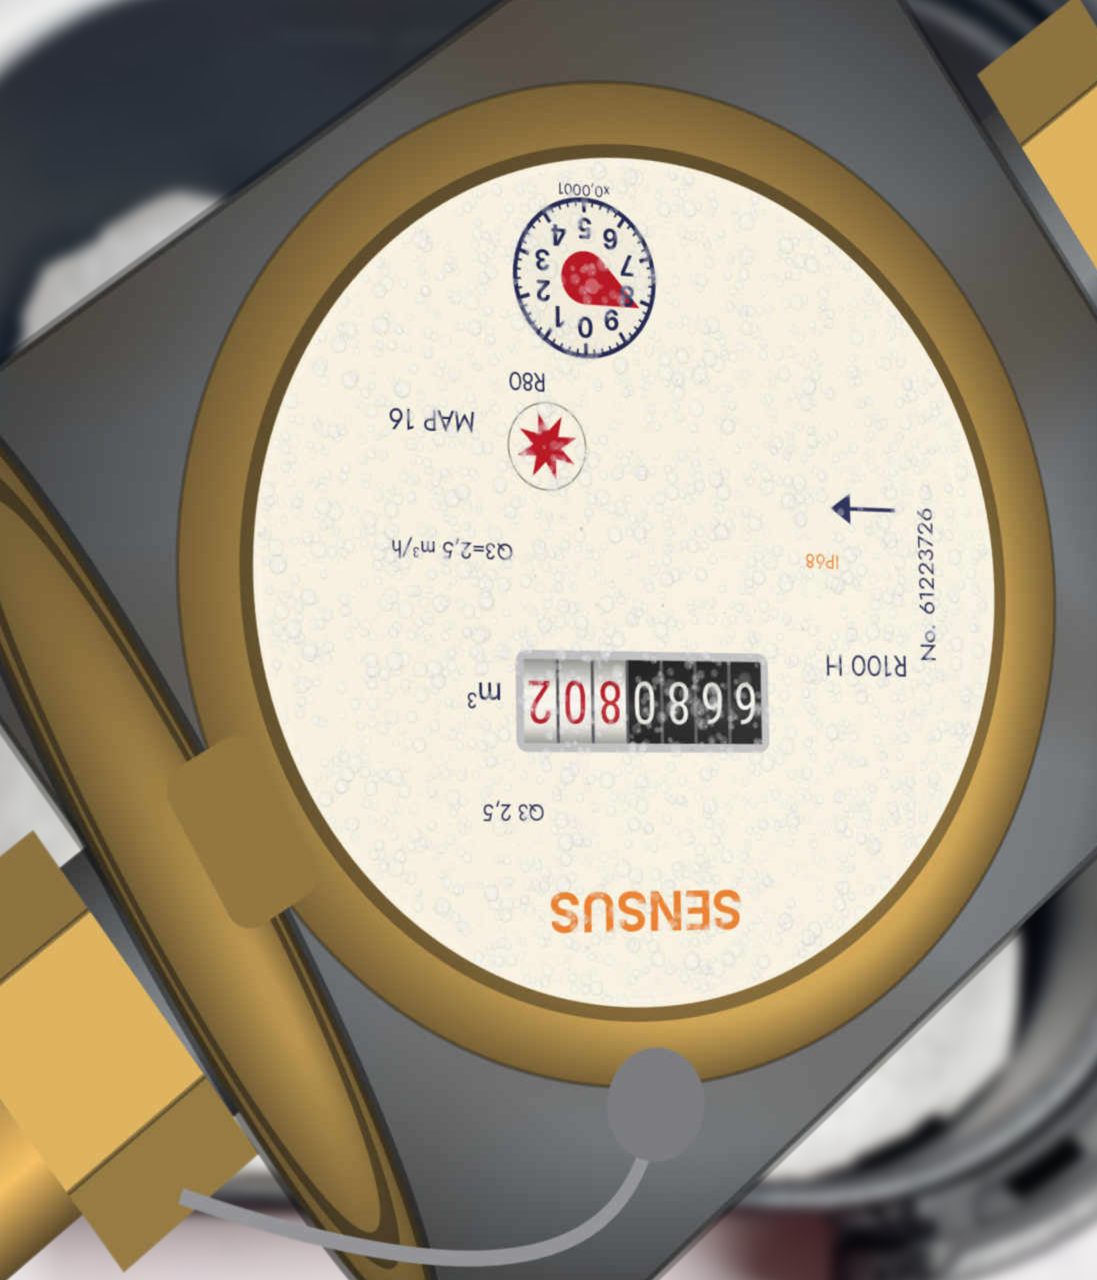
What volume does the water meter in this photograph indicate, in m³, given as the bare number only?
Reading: 6680.8028
